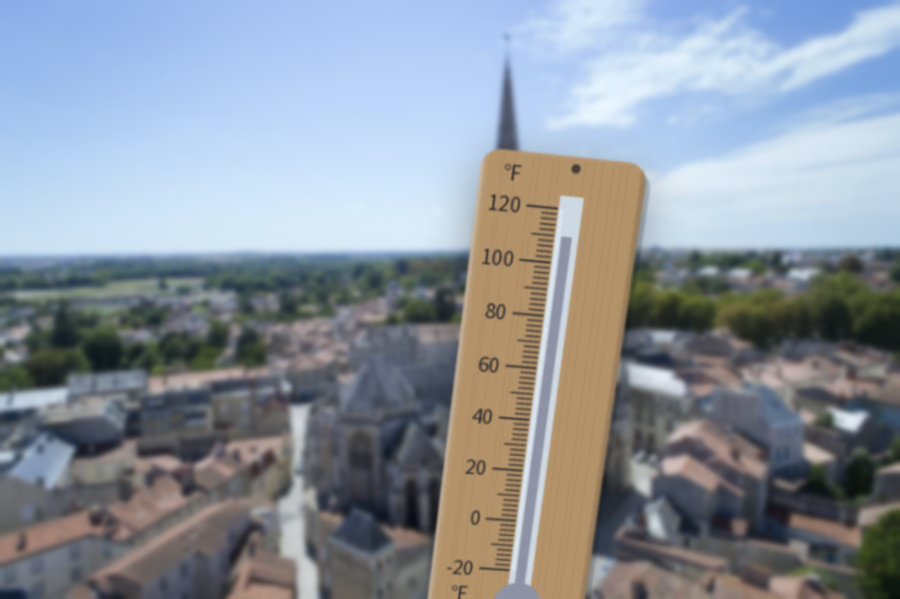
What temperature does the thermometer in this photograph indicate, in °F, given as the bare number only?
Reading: 110
